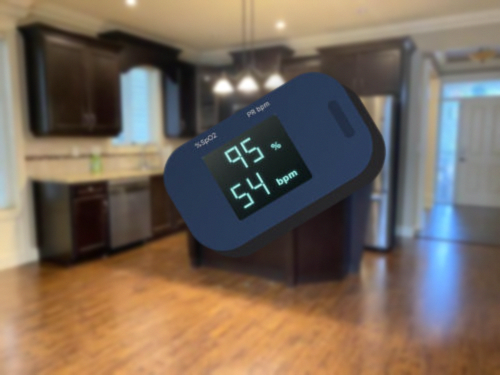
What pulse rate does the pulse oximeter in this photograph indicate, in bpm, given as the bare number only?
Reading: 54
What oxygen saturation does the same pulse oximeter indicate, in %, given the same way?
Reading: 95
